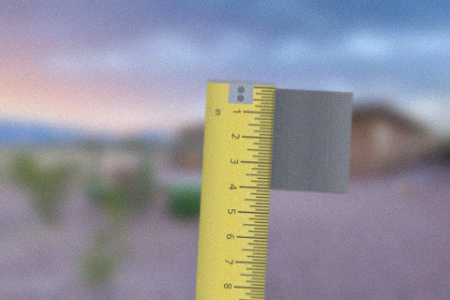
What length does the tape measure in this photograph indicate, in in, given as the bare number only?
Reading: 4
